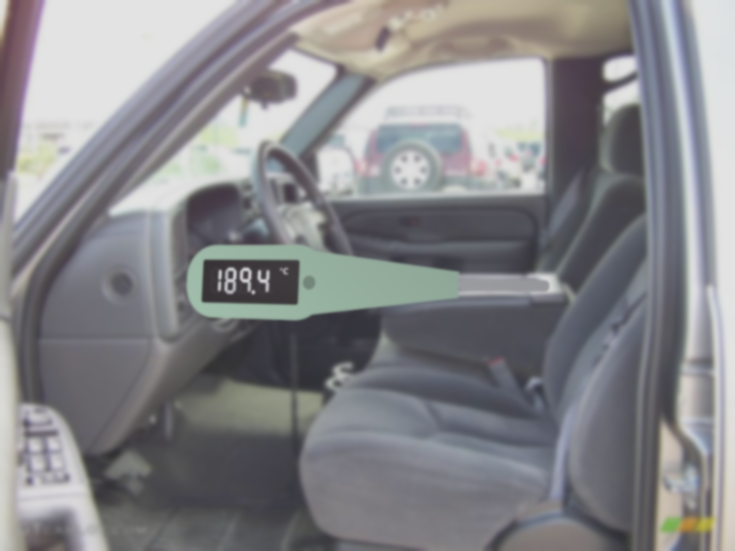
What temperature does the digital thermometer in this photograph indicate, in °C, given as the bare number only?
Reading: 189.4
